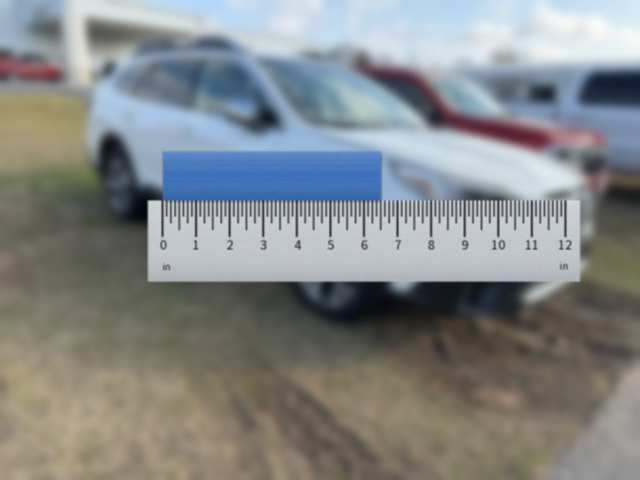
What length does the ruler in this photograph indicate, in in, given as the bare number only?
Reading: 6.5
